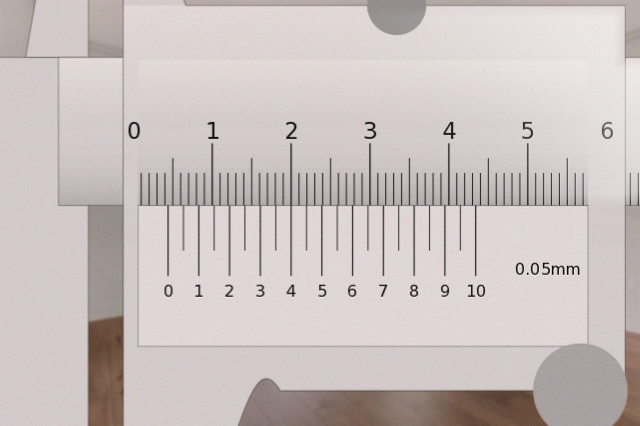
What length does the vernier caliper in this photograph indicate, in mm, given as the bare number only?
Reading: 4.4
